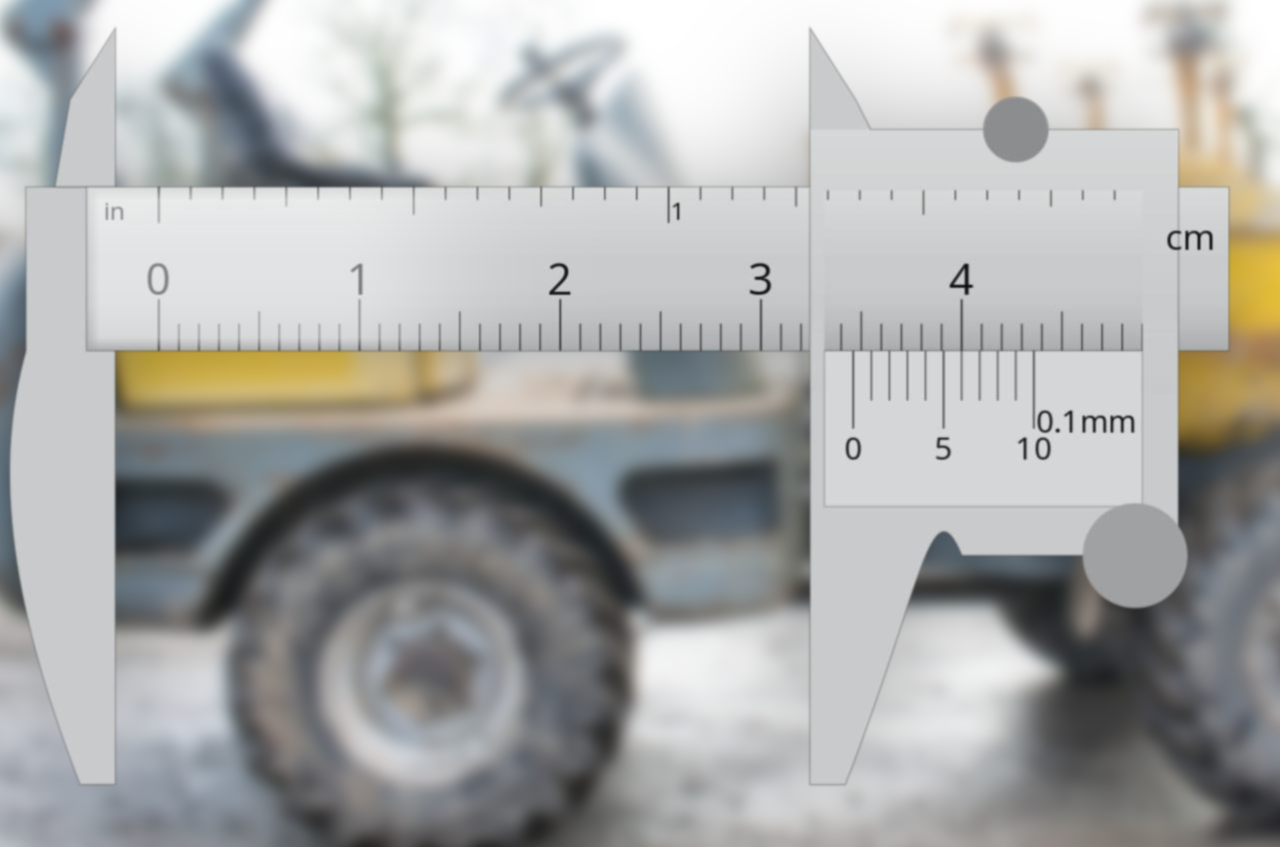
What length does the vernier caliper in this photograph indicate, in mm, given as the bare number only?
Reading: 34.6
